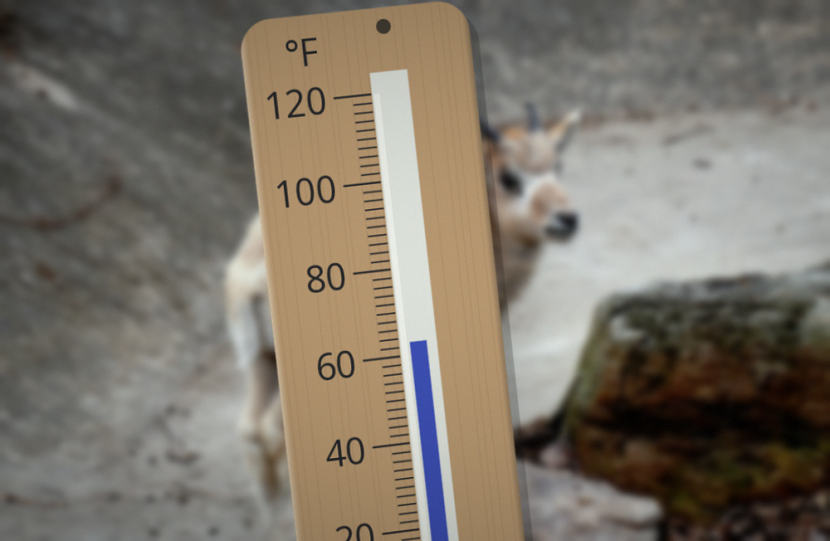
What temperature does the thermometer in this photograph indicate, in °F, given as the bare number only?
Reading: 63
